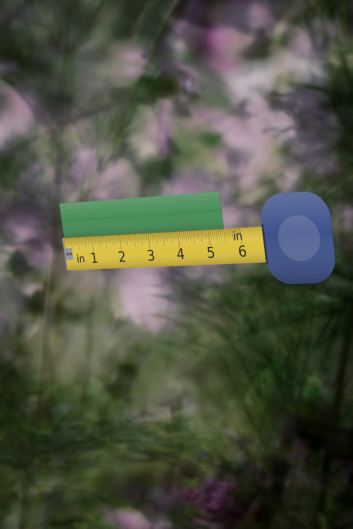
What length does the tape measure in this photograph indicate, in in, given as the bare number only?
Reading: 5.5
